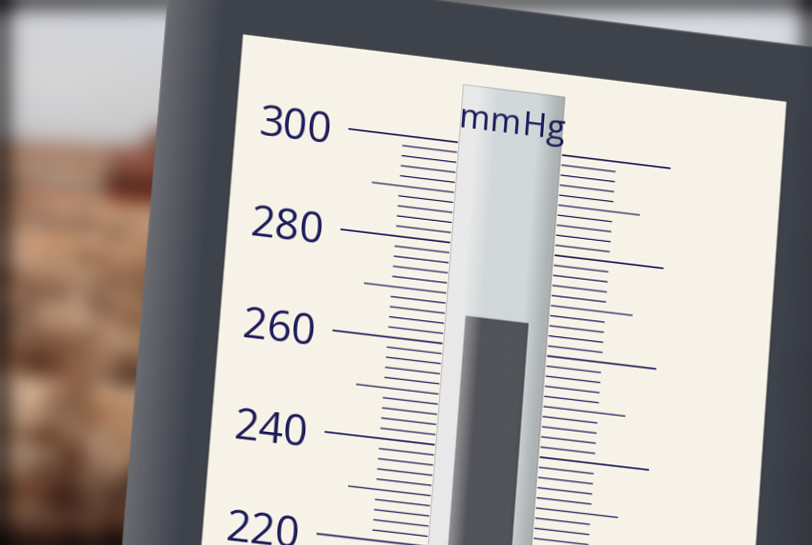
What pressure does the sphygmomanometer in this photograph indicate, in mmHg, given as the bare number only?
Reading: 266
